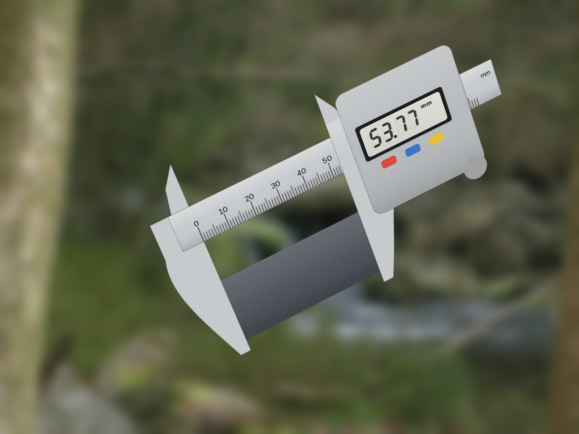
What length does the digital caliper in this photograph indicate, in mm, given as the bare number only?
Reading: 53.77
